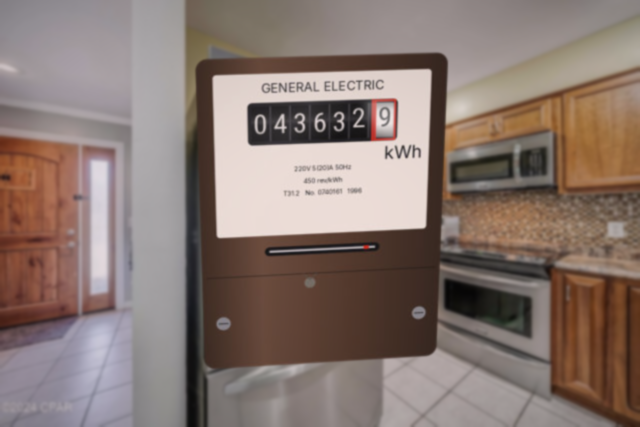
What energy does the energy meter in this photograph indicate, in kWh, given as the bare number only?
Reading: 43632.9
